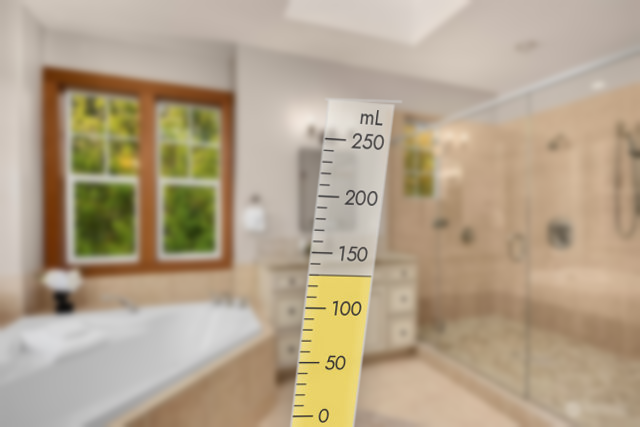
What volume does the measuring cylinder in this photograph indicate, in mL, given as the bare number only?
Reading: 130
